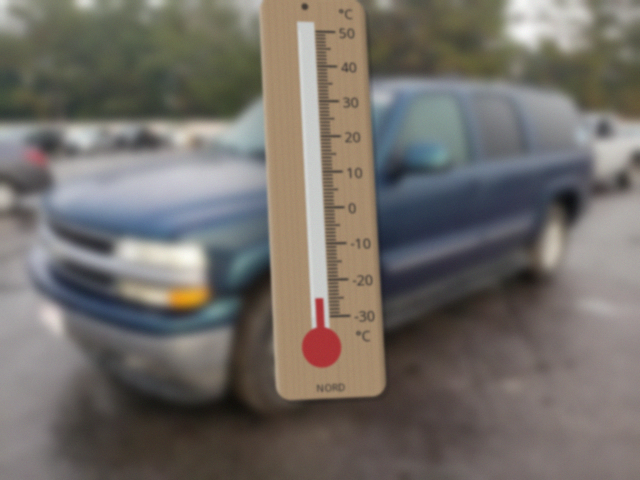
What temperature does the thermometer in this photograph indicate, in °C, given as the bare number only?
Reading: -25
